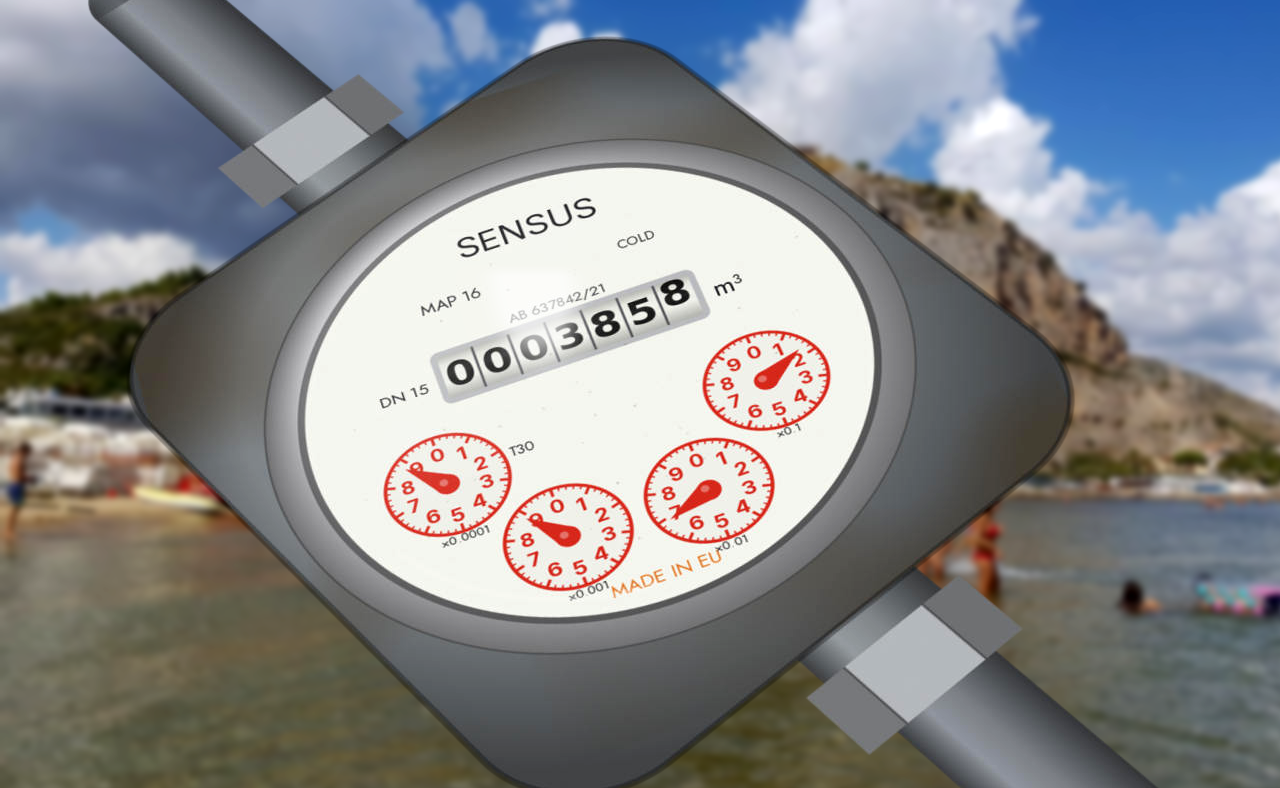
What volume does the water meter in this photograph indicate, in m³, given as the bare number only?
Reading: 3858.1688
